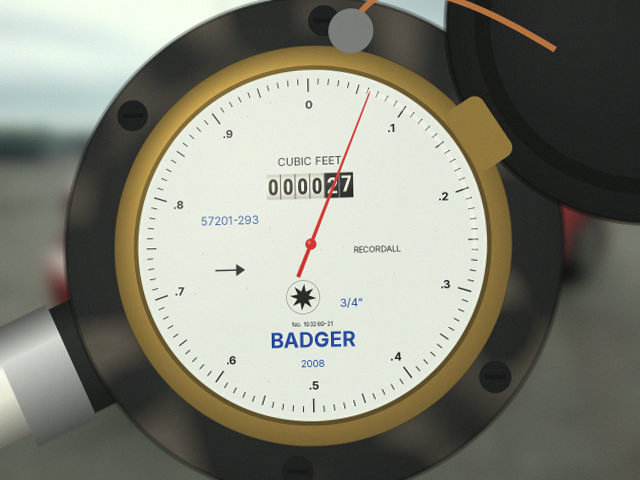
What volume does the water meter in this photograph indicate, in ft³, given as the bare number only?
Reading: 27.06
